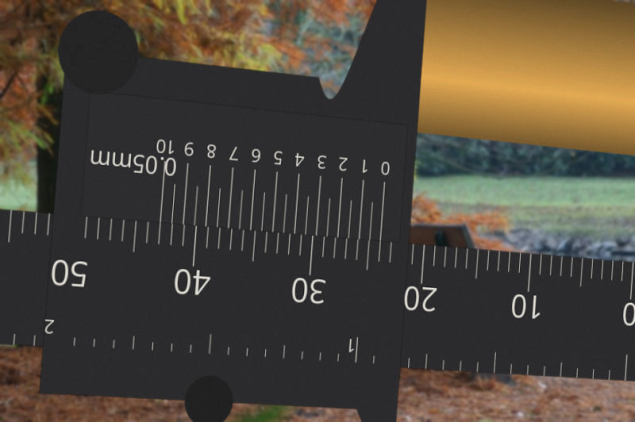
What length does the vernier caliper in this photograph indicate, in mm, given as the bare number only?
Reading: 24.0
